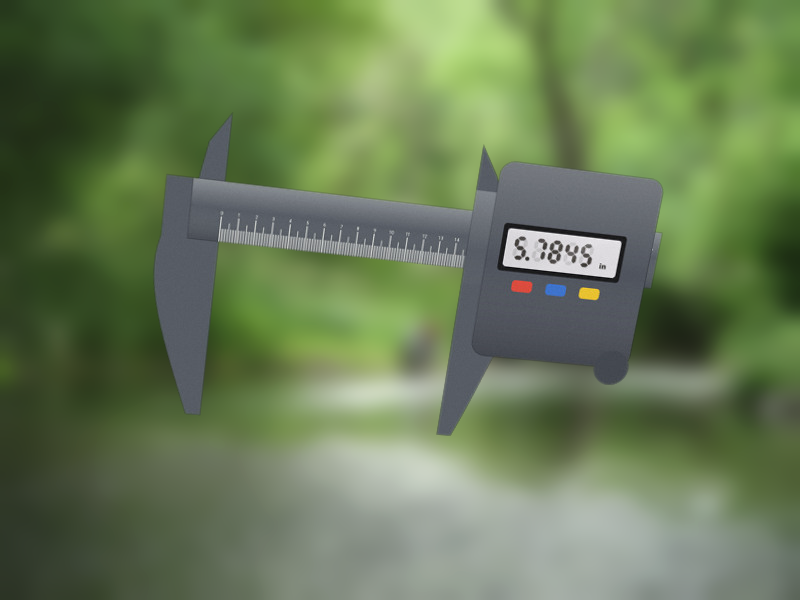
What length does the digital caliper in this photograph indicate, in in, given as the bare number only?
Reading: 5.7845
